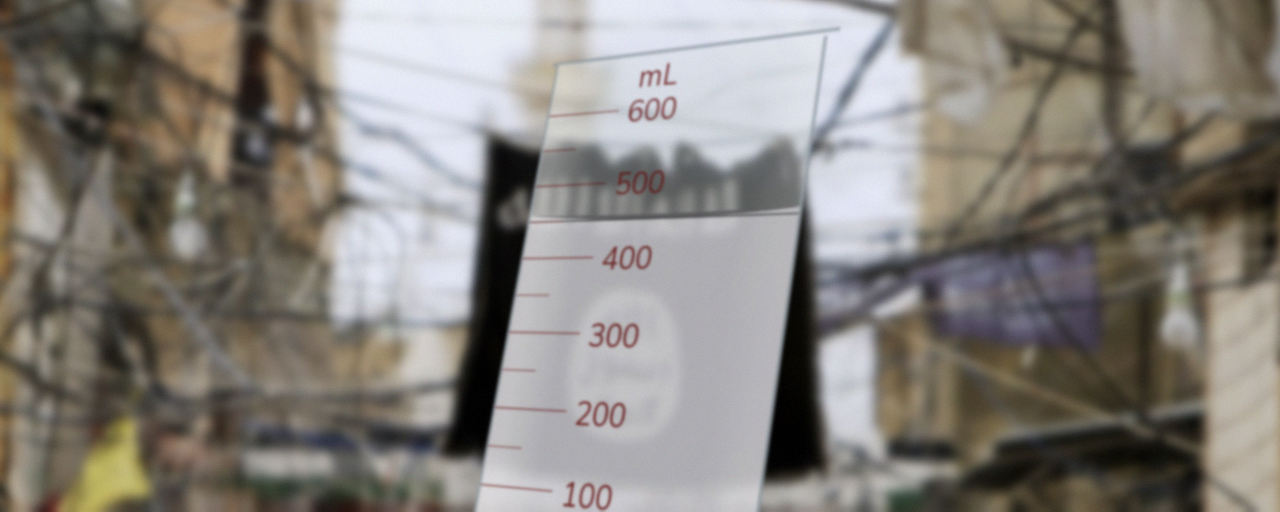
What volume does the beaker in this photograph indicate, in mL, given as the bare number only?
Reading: 450
